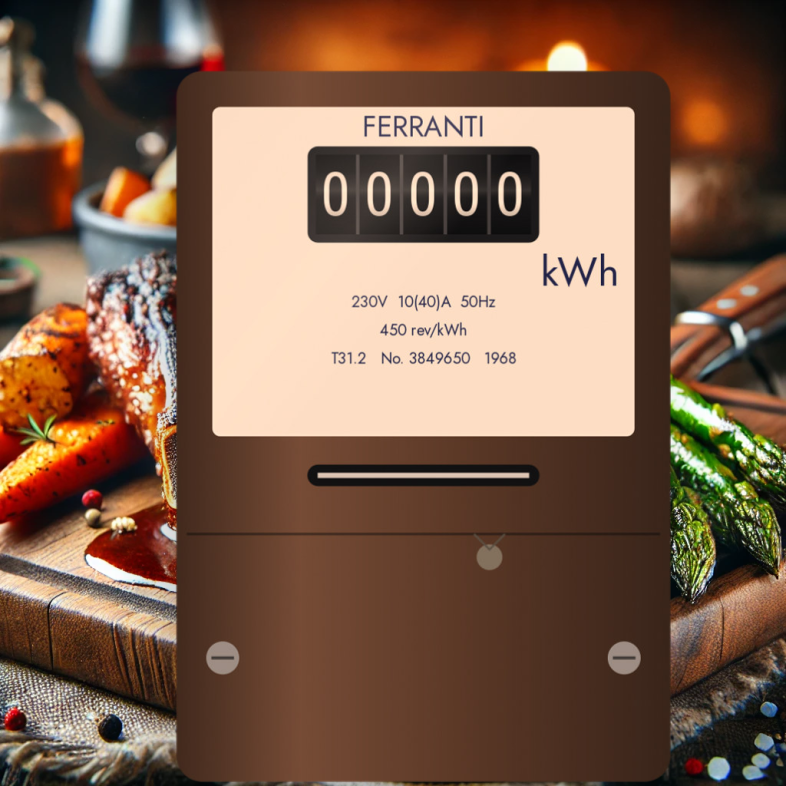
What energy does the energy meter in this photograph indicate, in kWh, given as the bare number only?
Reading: 0
